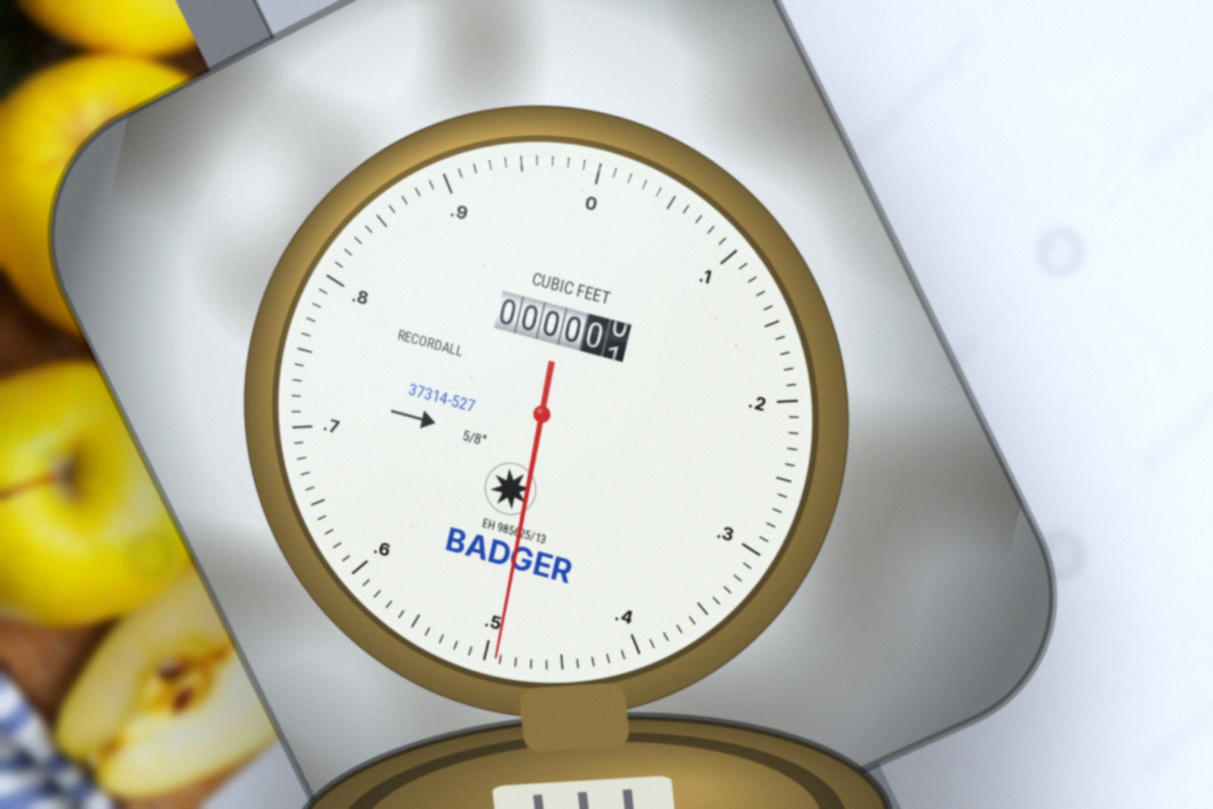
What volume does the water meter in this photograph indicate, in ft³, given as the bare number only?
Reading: 0.49
